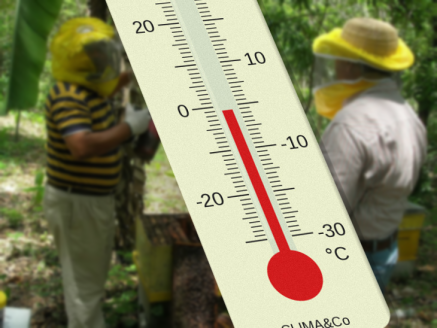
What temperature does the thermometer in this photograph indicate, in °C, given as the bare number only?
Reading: -1
